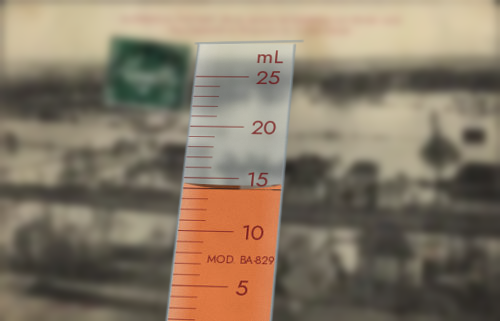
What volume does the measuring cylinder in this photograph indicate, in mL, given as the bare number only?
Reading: 14
